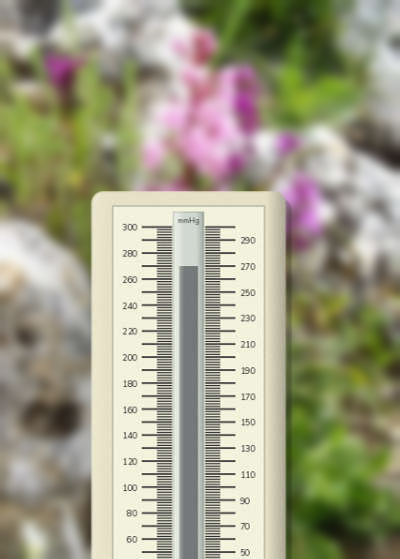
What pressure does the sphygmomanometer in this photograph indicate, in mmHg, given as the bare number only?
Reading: 270
